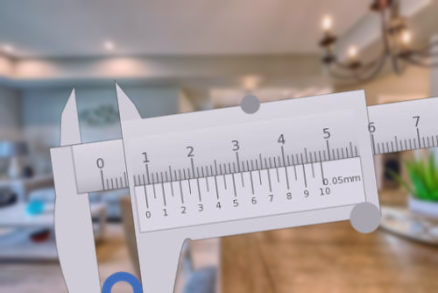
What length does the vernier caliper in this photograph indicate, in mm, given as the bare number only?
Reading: 9.0
